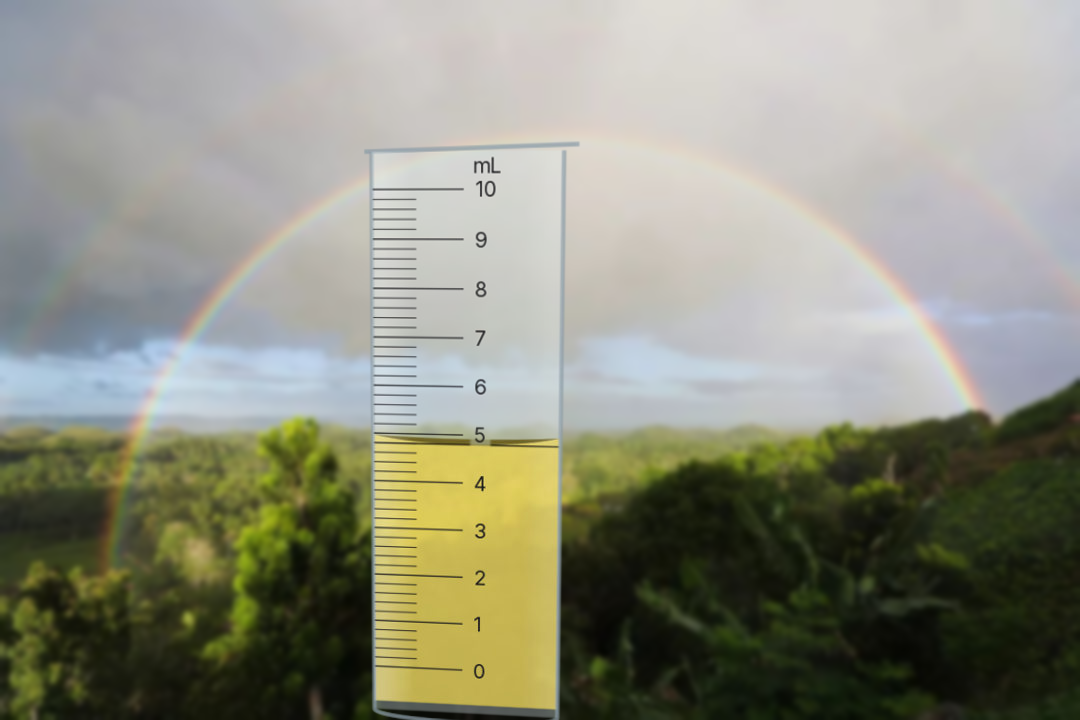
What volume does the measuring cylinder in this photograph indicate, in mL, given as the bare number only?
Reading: 4.8
